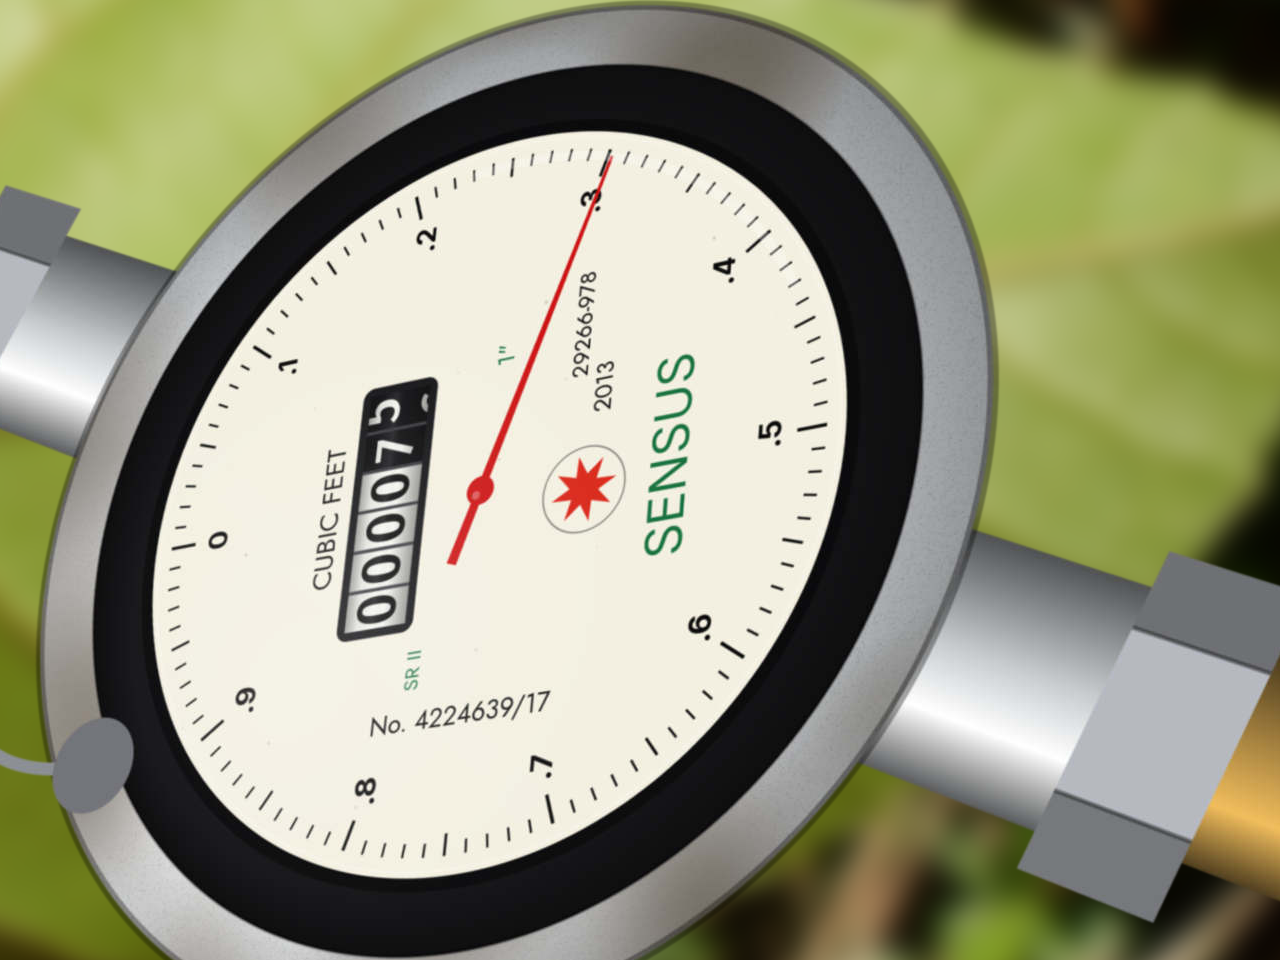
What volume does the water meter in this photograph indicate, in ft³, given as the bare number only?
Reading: 75.30
